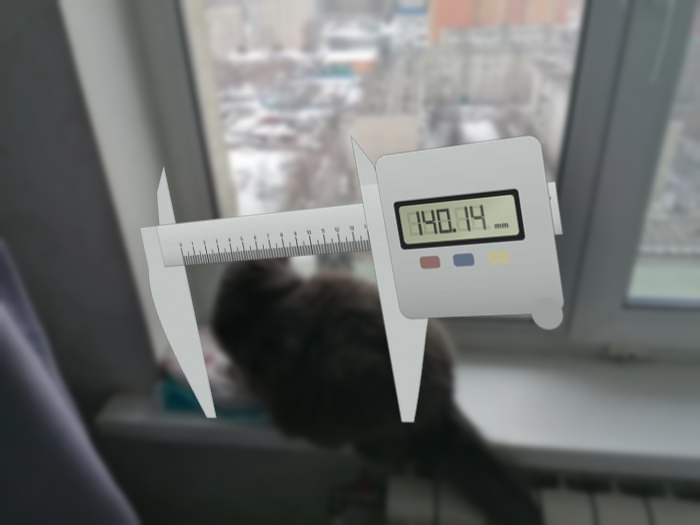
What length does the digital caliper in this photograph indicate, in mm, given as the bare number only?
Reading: 140.14
